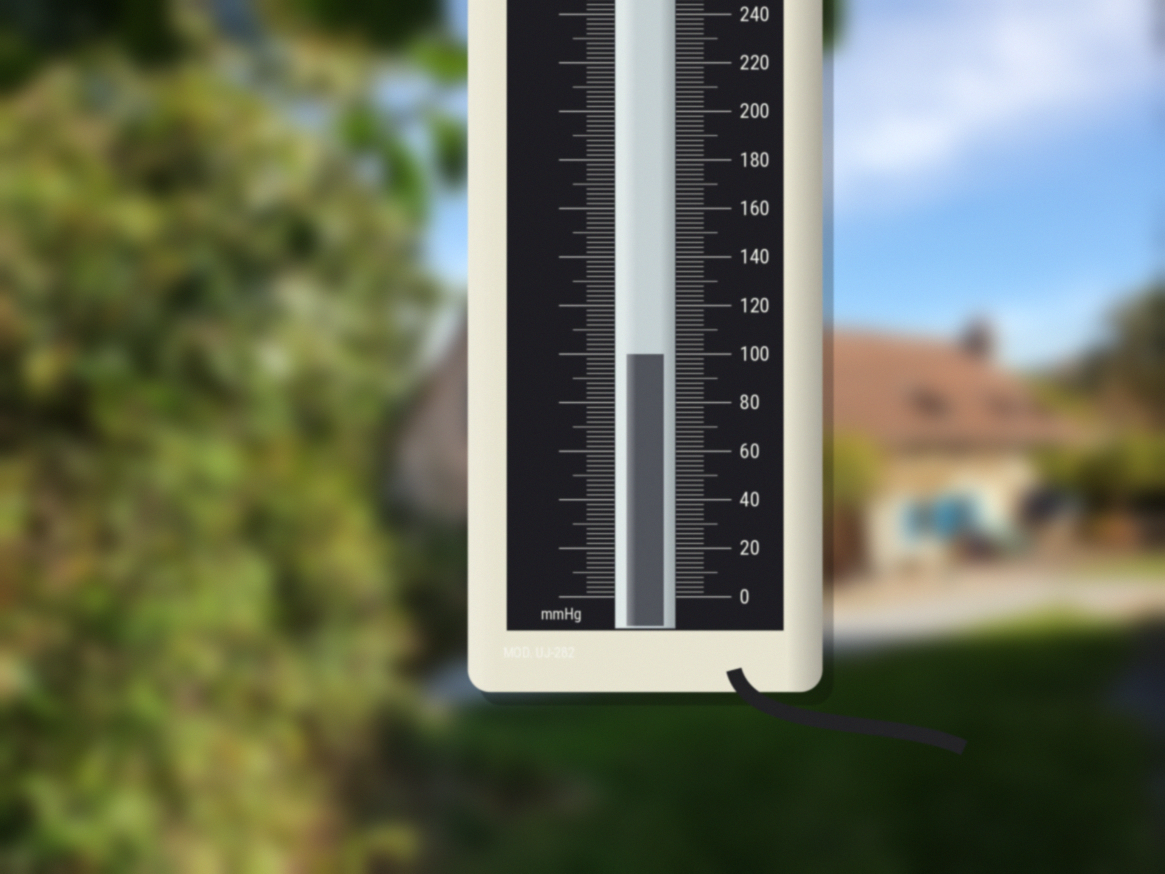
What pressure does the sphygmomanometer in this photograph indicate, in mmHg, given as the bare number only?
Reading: 100
